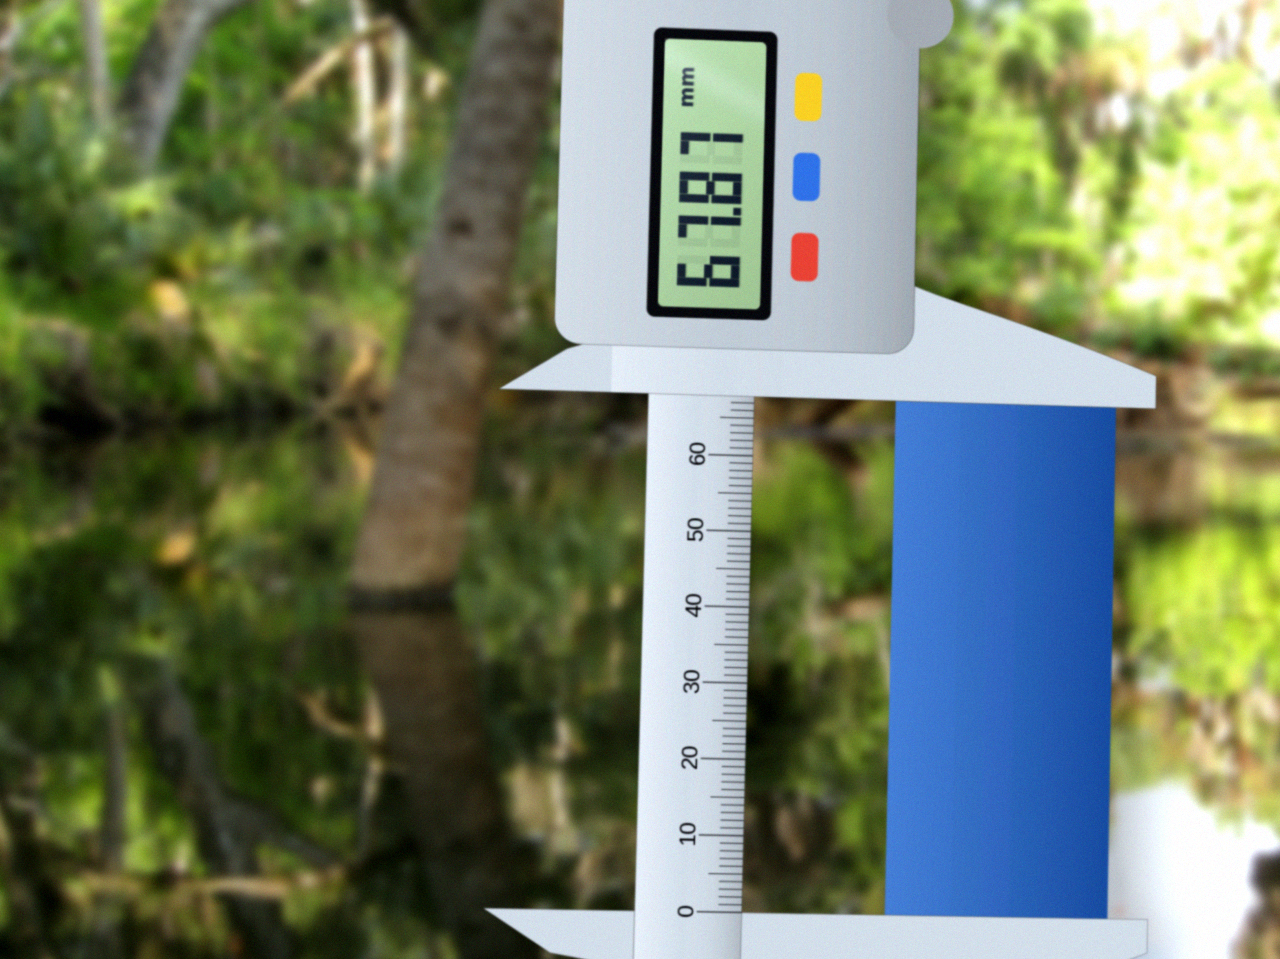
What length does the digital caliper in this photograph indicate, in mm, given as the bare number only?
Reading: 67.87
